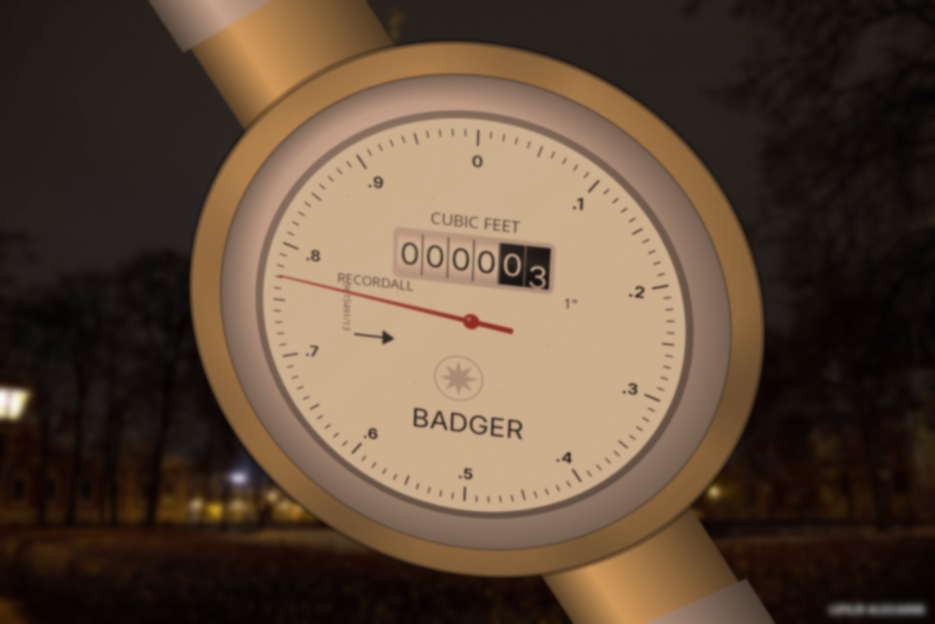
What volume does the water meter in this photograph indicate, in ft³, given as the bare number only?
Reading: 2.77
